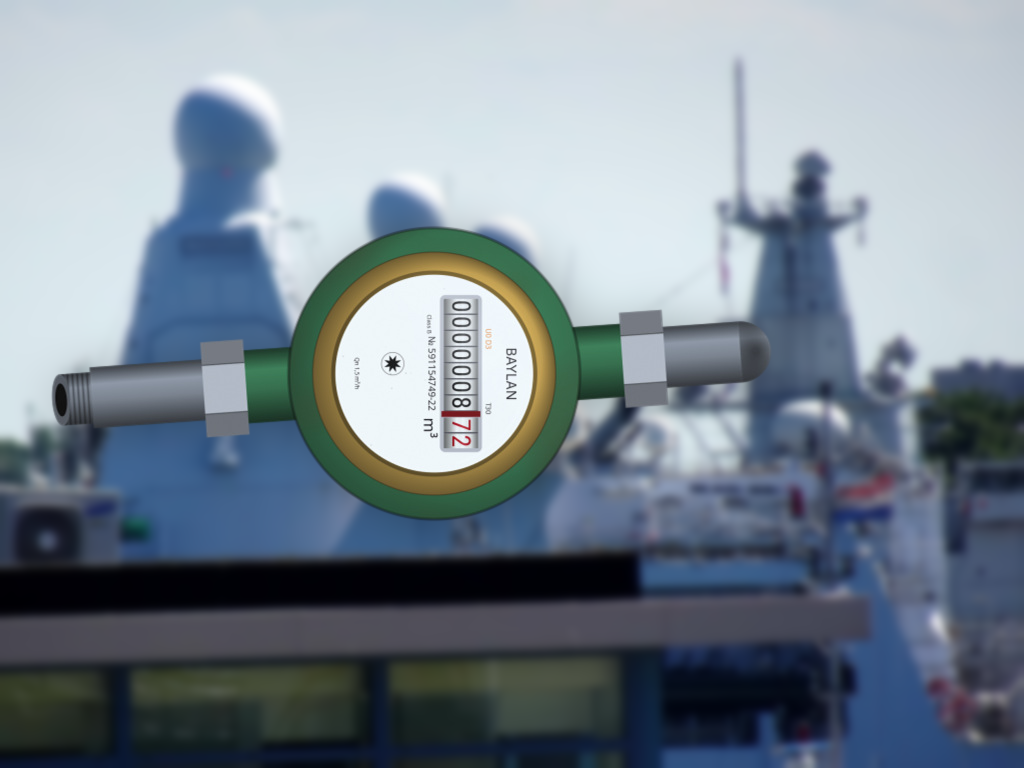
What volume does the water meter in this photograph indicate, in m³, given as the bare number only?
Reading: 8.72
